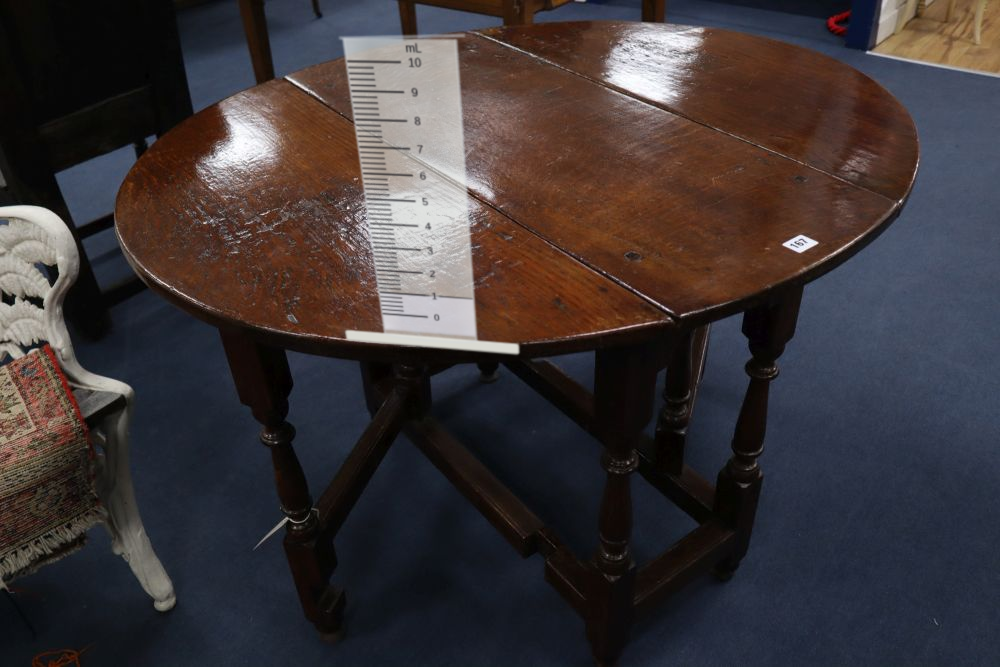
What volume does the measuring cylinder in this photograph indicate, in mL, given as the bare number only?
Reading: 1
